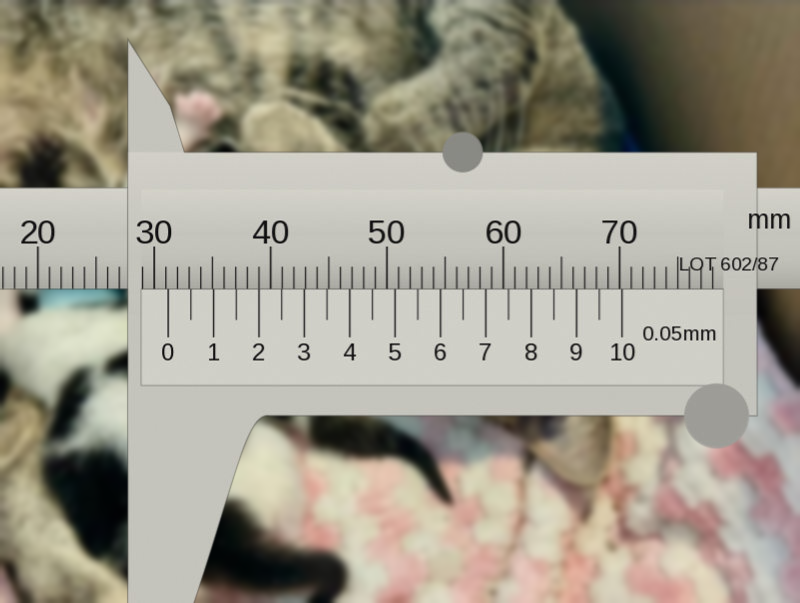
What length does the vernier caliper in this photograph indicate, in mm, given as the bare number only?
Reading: 31.2
